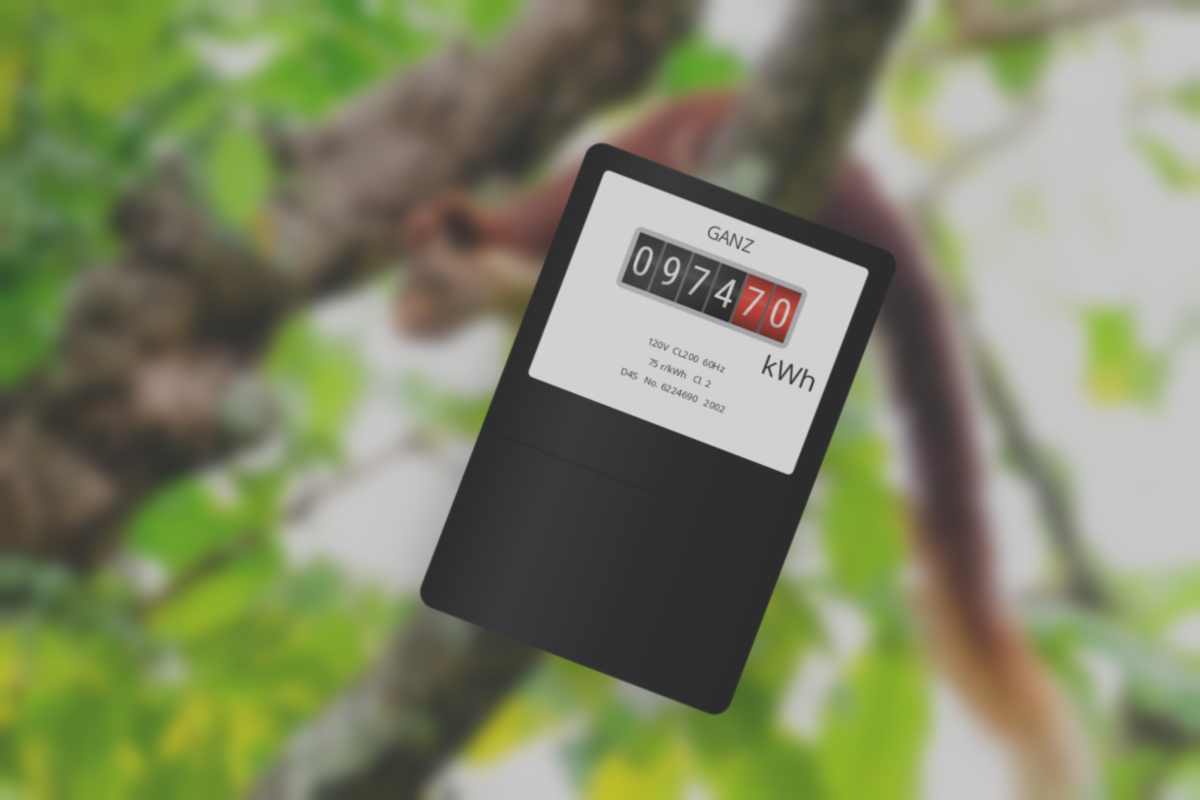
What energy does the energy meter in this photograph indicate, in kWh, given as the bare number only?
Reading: 974.70
